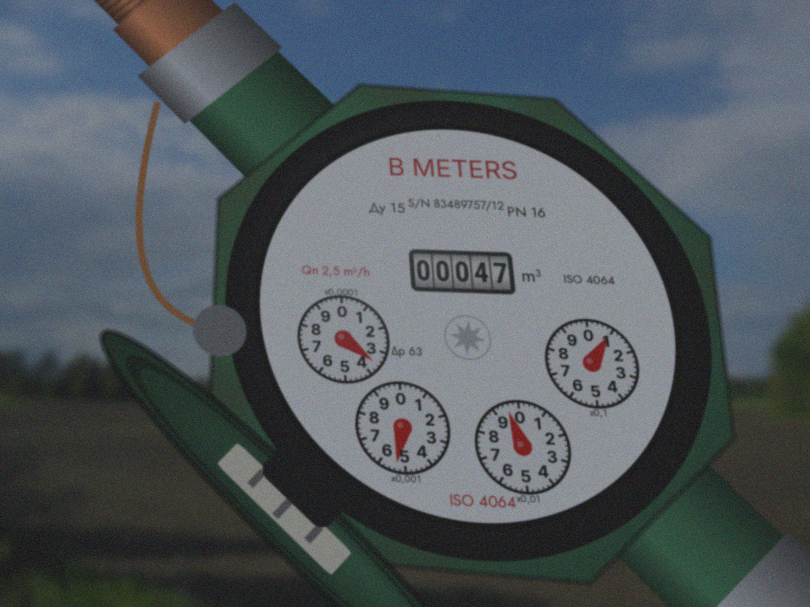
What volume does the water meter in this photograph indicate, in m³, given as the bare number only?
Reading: 47.0953
